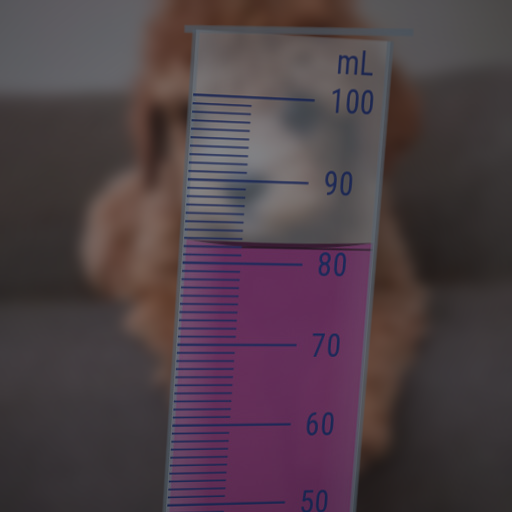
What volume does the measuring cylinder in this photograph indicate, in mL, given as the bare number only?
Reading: 82
